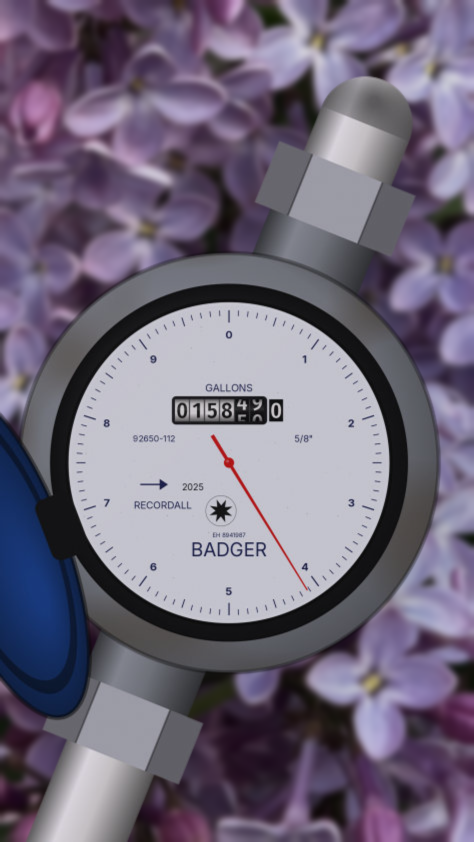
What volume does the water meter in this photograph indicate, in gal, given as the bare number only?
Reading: 158494.1
